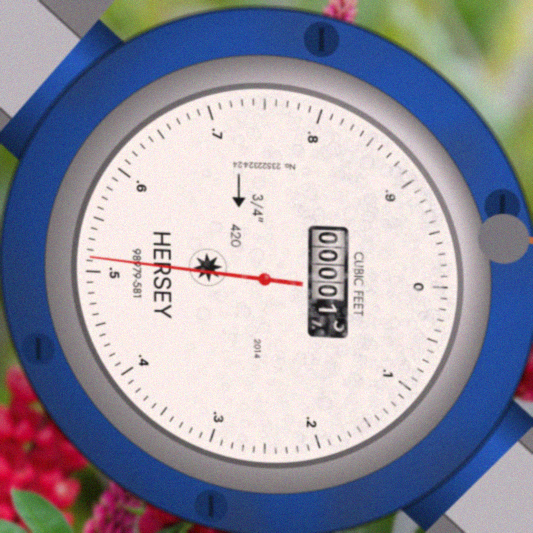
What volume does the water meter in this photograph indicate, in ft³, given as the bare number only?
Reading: 13.51
